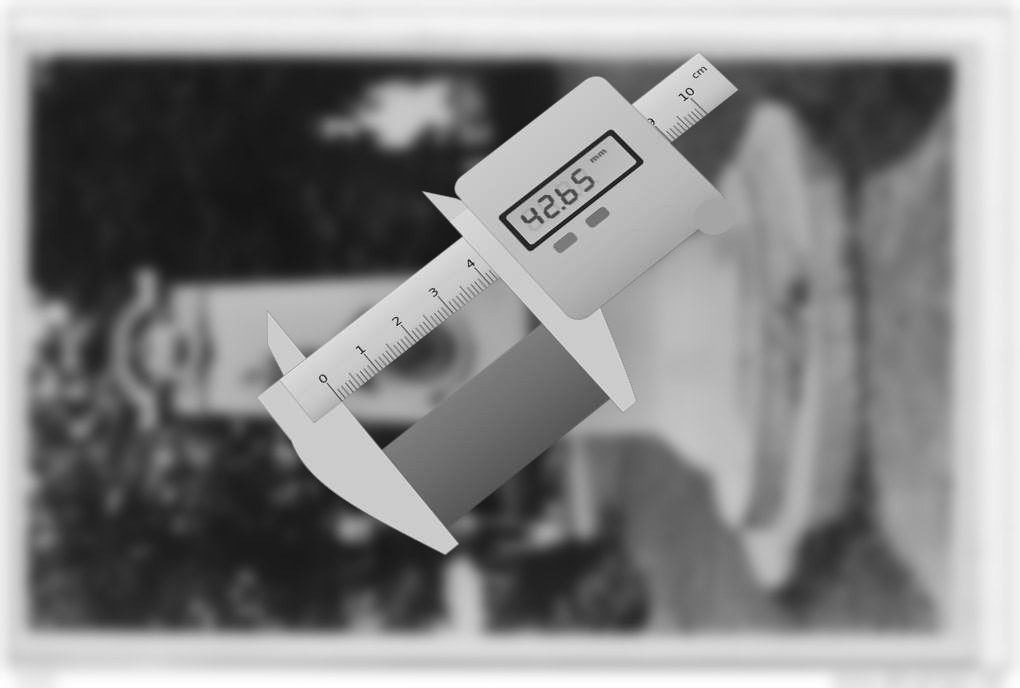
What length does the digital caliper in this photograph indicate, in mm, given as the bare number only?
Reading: 42.65
